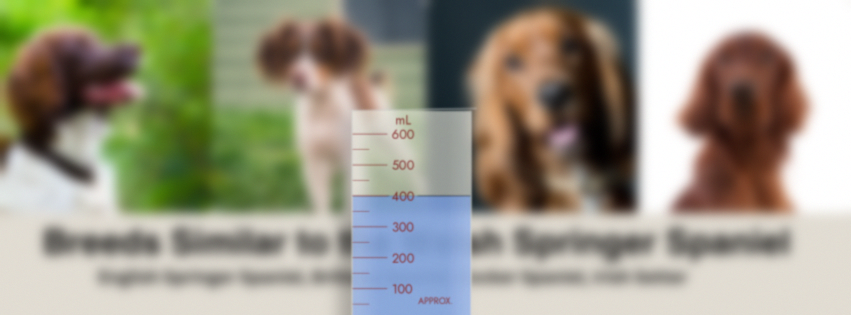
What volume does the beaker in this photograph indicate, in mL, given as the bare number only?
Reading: 400
